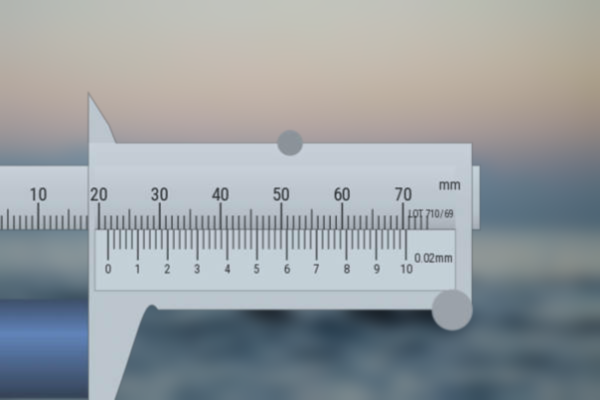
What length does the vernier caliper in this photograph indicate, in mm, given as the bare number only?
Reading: 21.5
